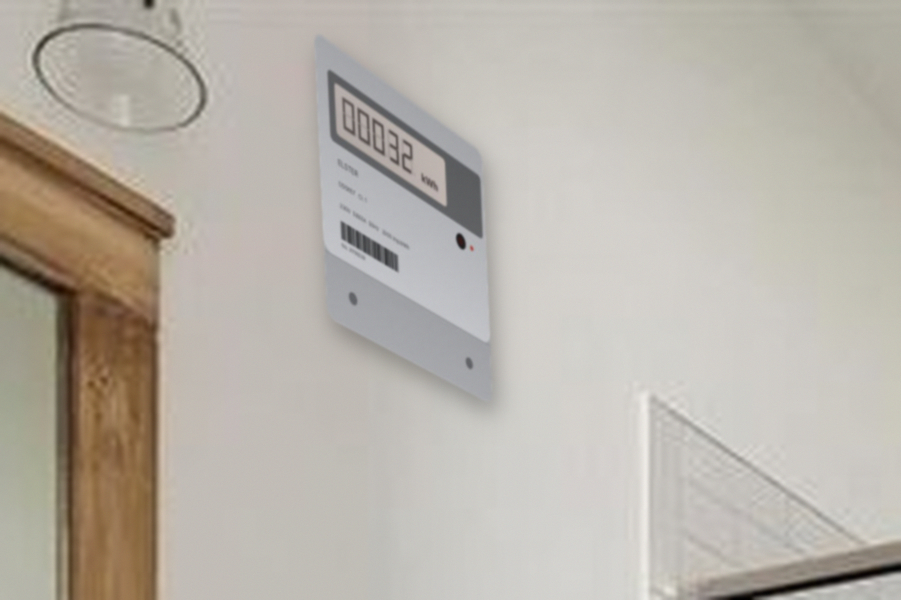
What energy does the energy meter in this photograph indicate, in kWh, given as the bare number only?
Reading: 32
